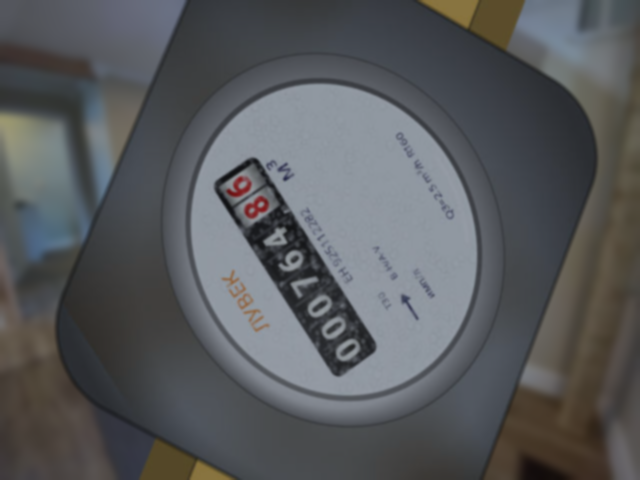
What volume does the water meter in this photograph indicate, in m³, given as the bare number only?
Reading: 764.86
